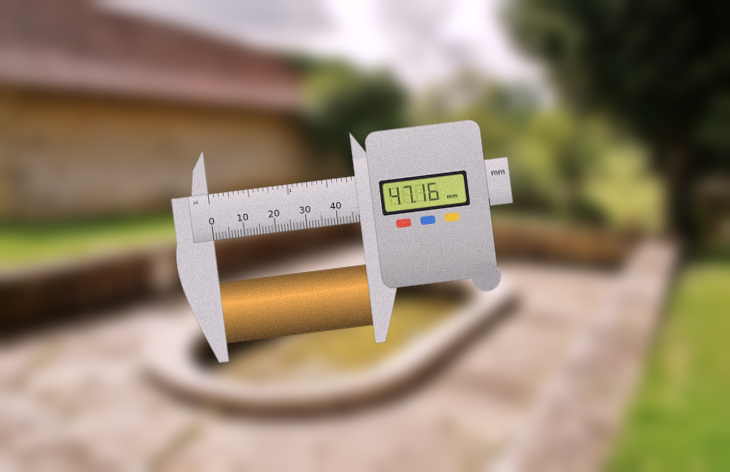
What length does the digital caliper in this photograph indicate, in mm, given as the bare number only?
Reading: 47.16
